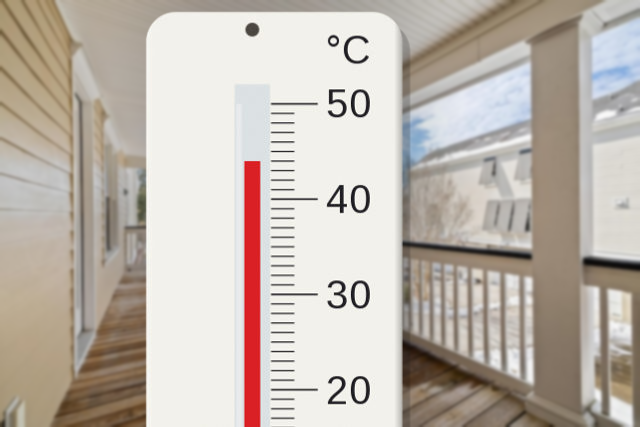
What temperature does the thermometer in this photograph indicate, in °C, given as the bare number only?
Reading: 44
